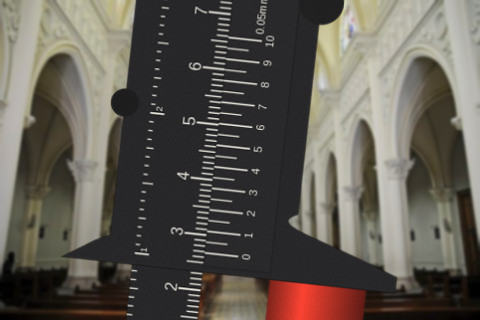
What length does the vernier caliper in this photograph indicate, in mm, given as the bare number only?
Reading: 26.8
